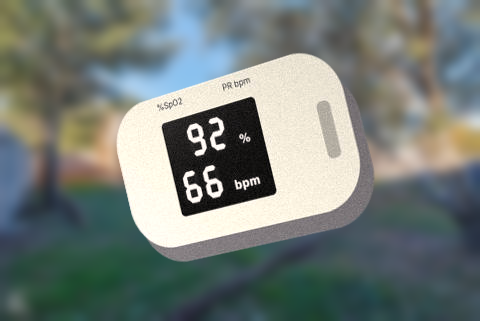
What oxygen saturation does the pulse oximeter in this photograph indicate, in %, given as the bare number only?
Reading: 92
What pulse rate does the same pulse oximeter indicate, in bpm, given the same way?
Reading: 66
